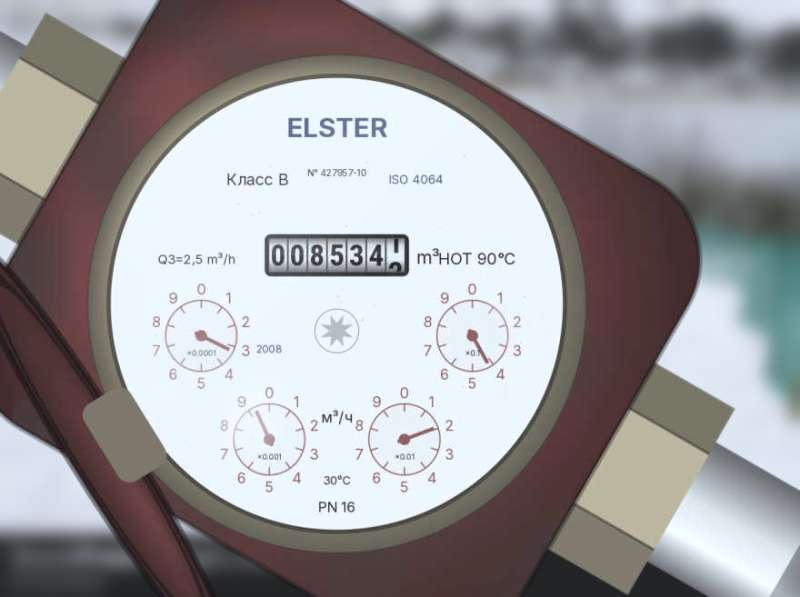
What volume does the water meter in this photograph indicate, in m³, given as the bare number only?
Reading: 85341.4193
